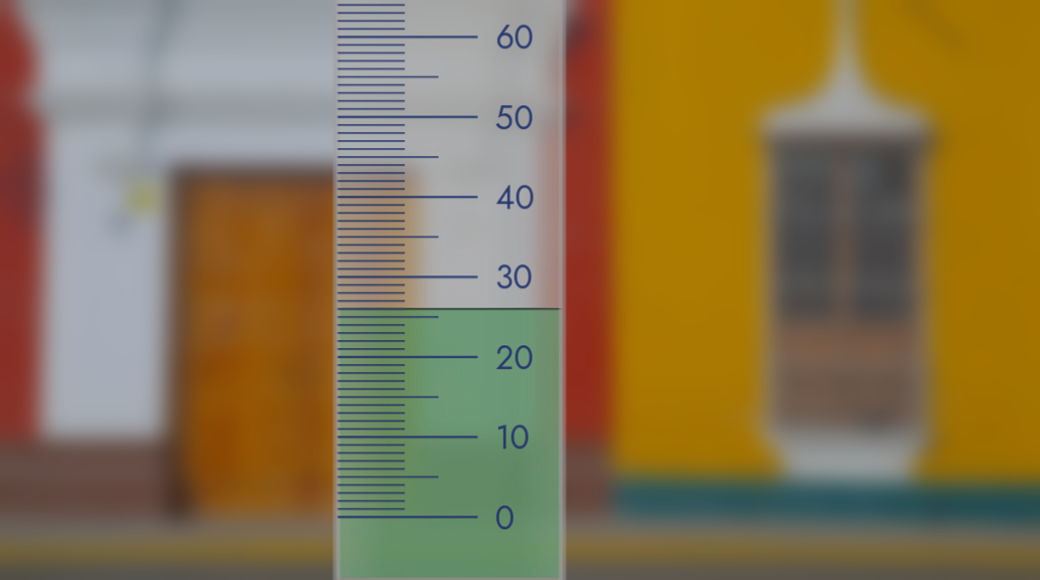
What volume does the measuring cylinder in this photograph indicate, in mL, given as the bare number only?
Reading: 26
